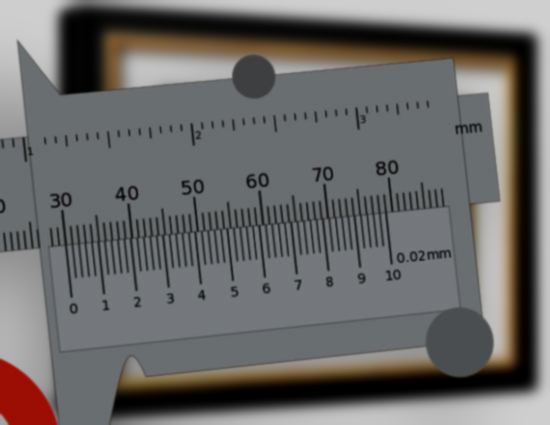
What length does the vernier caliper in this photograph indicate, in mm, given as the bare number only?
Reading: 30.0
